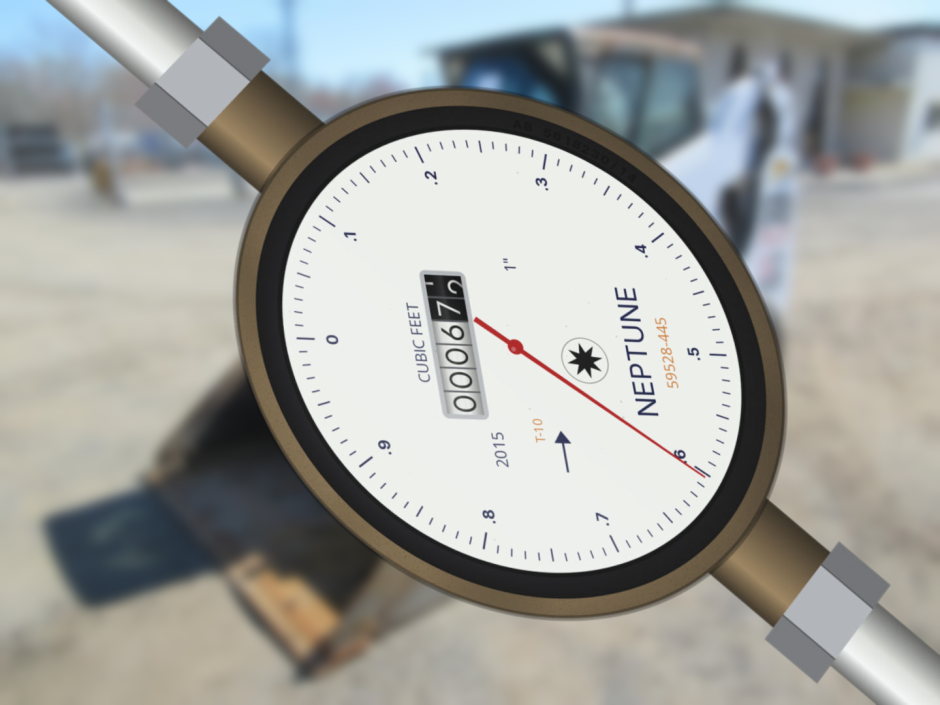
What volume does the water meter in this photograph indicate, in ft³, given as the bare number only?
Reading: 671.60
